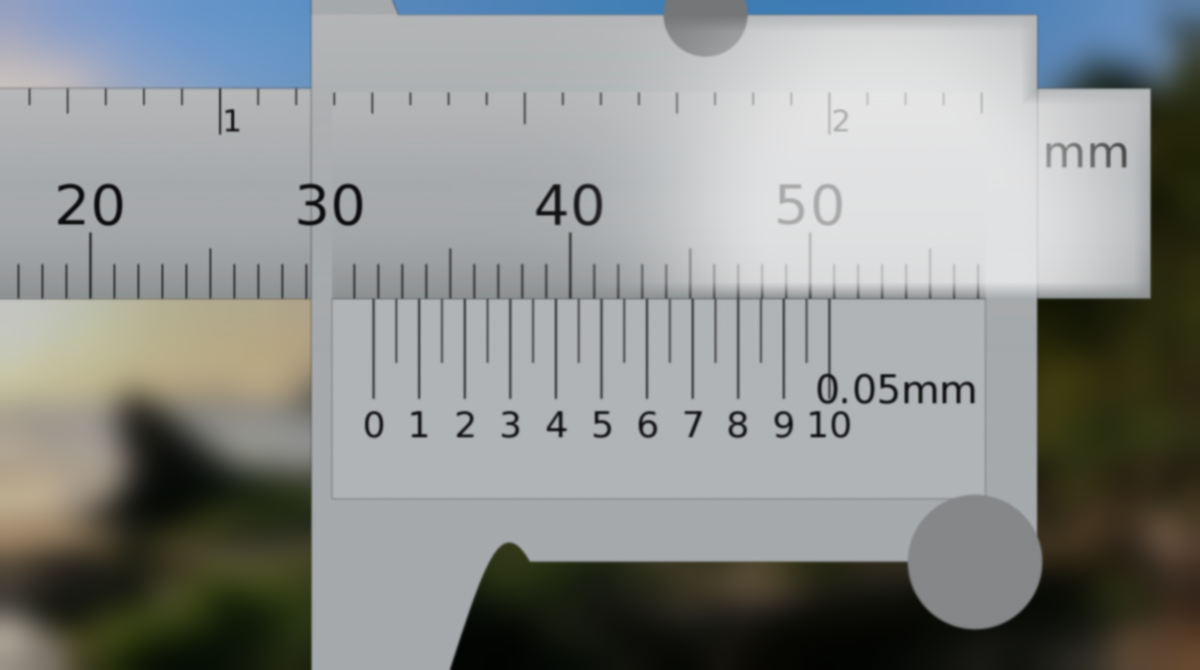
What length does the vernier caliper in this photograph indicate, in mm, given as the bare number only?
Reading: 31.8
